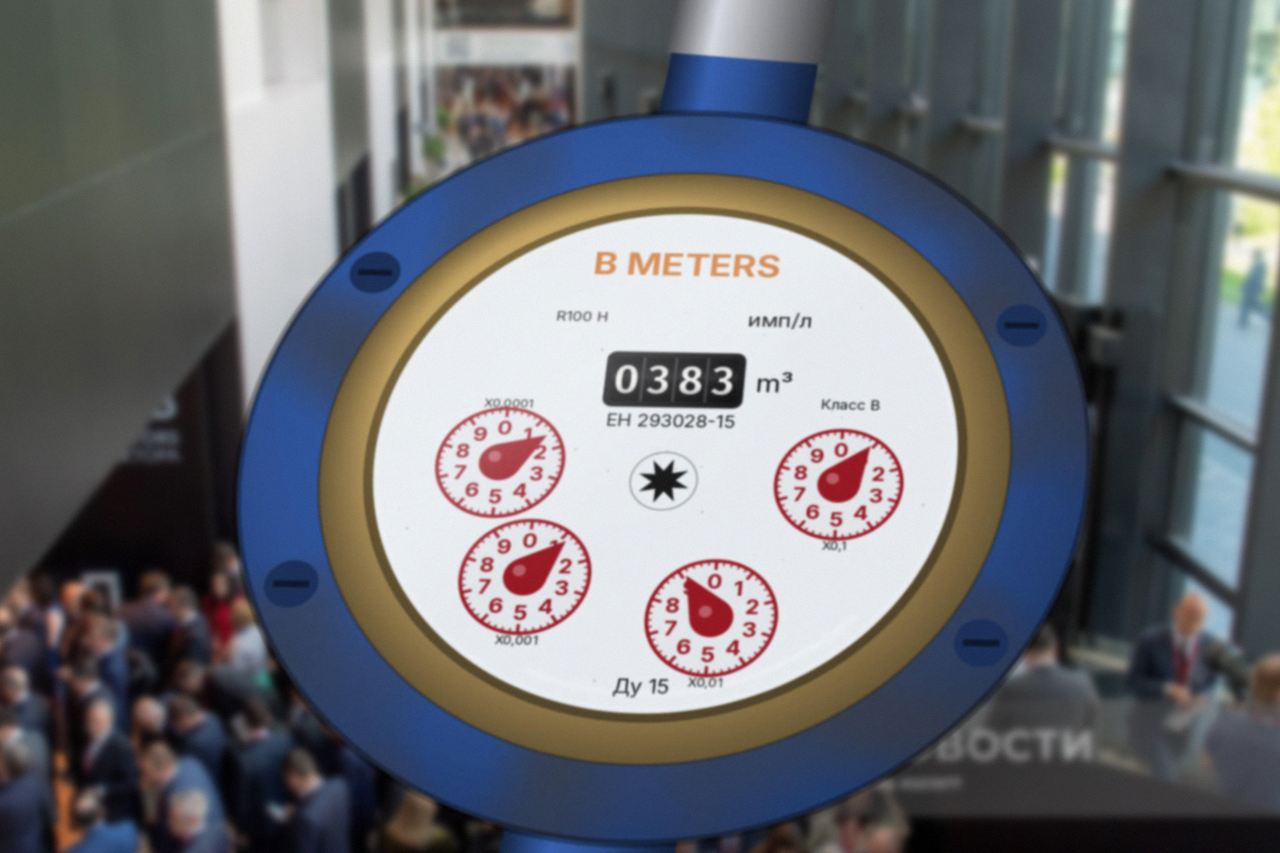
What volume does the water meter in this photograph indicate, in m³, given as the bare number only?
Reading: 383.0911
